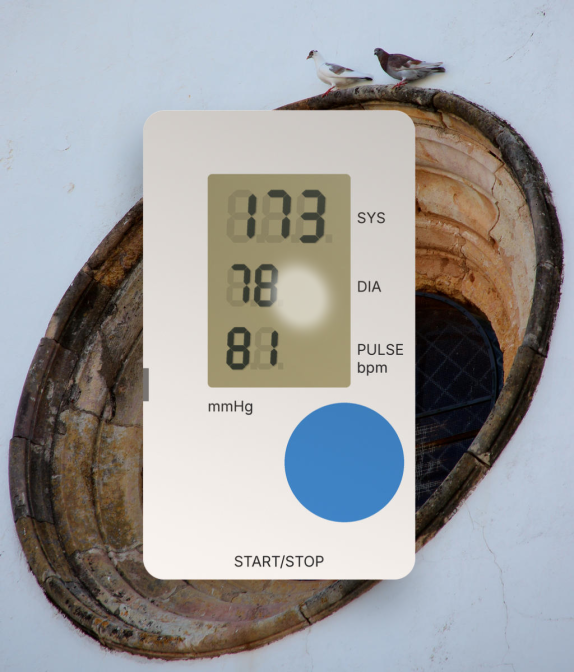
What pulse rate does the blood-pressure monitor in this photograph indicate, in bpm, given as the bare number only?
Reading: 81
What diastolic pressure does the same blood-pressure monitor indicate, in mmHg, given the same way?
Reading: 78
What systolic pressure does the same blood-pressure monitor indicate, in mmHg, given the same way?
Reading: 173
